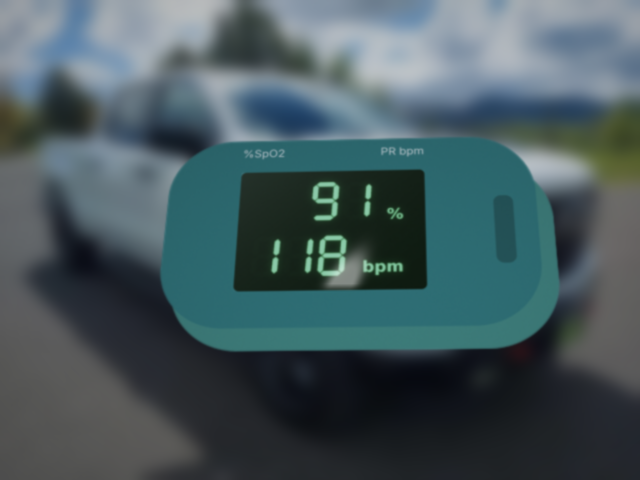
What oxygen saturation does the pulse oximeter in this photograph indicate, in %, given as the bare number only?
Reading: 91
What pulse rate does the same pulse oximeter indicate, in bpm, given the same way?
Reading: 118
